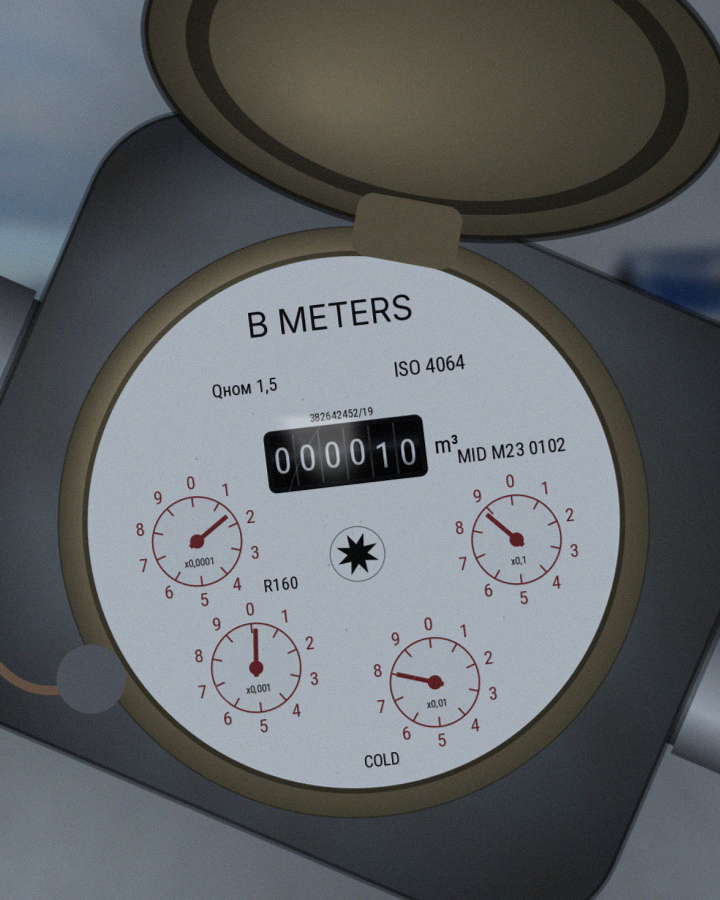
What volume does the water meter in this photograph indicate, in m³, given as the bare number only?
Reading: 9.8801
